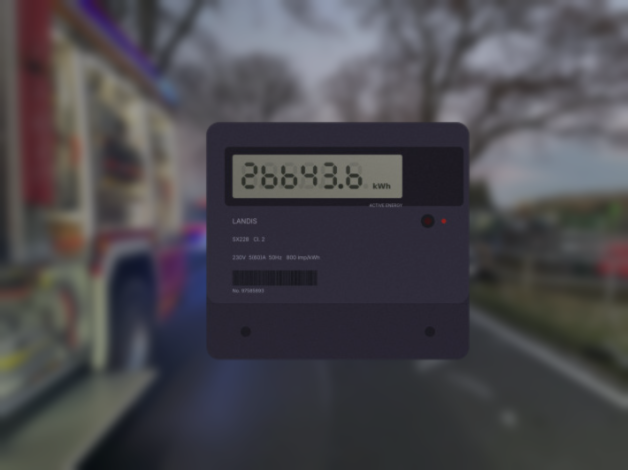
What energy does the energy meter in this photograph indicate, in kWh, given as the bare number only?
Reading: 26643.6
